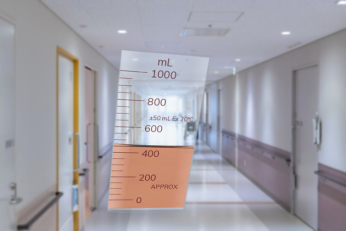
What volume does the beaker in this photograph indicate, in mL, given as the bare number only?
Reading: 450
